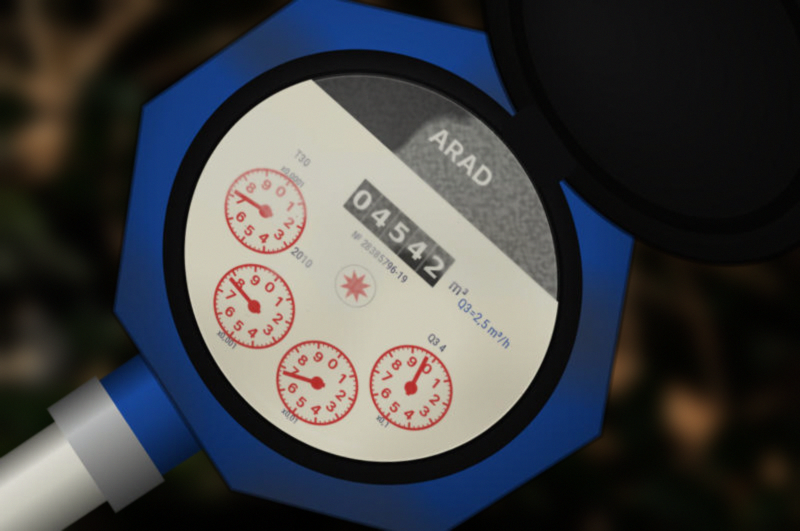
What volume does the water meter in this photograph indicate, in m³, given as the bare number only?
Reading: 4541.9677
